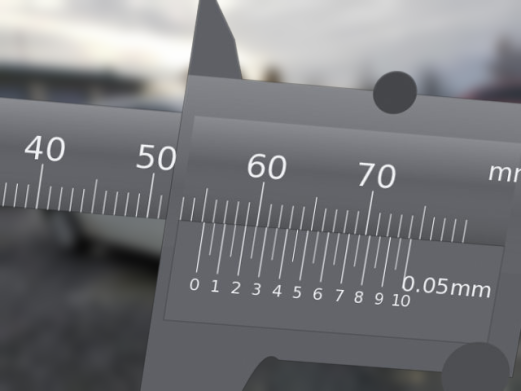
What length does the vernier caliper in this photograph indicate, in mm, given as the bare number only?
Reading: 55.2
